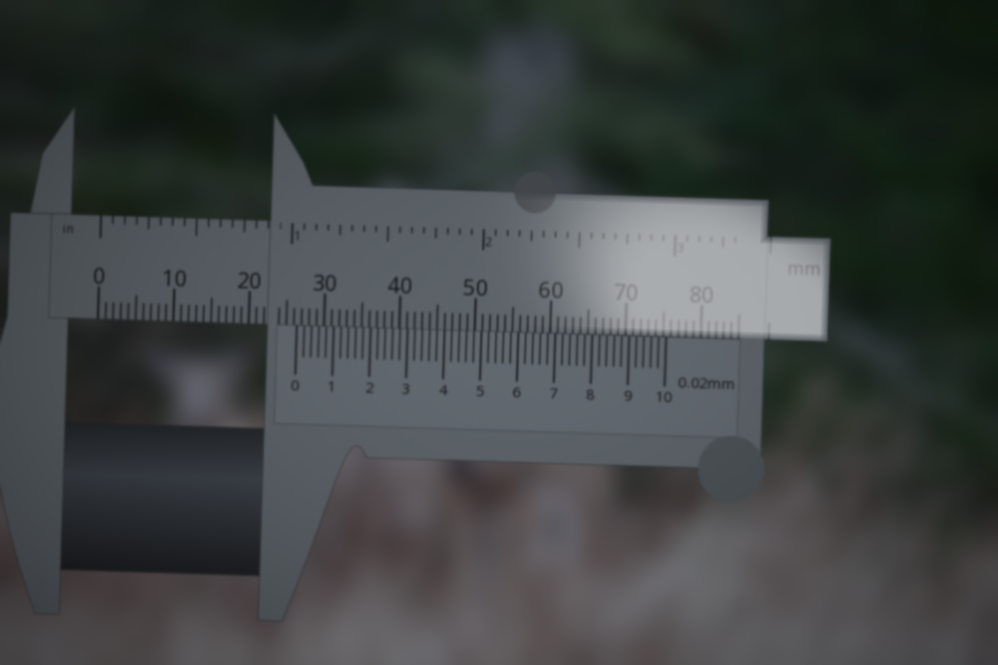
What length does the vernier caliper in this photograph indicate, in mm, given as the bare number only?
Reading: 26.4
